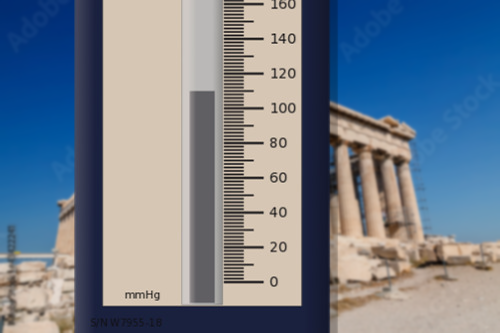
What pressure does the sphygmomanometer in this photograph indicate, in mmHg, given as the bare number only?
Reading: 110
